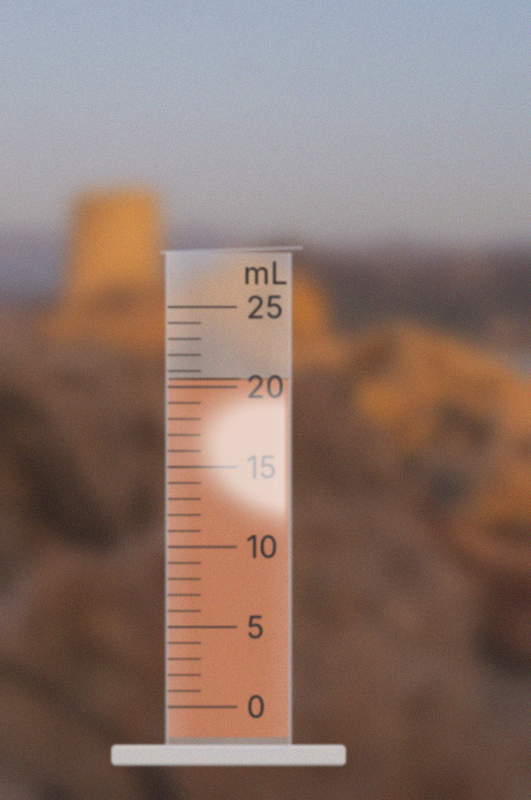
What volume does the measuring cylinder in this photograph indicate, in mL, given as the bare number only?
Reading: 20.5
